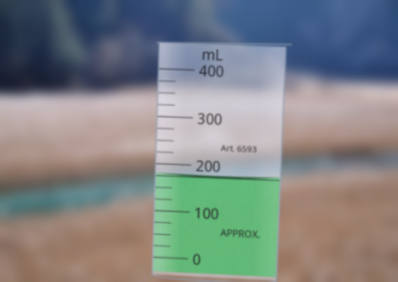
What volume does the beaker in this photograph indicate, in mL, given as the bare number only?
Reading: 175
